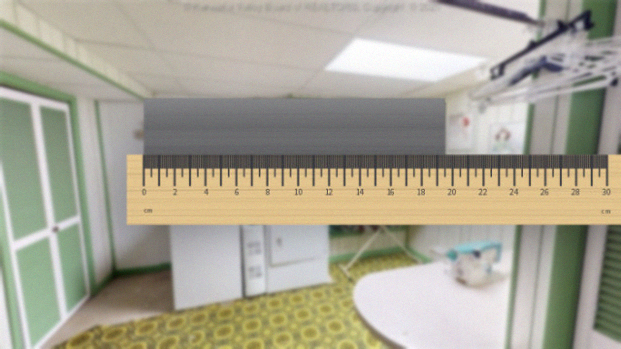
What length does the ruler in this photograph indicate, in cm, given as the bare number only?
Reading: 19.5
